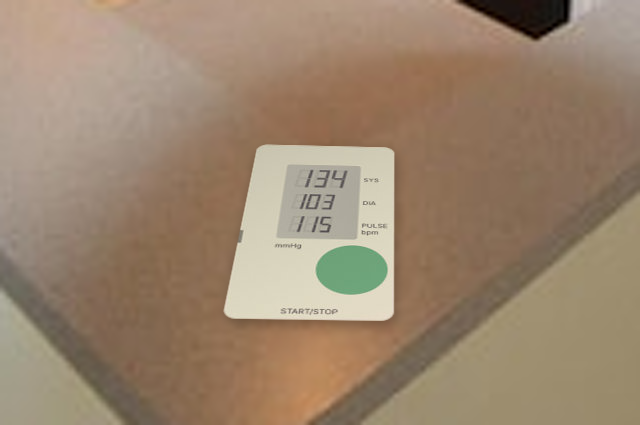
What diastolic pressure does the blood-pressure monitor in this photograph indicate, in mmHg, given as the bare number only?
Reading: 103
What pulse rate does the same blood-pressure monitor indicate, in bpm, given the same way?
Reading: 115
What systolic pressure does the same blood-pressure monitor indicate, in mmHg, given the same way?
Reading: 134
